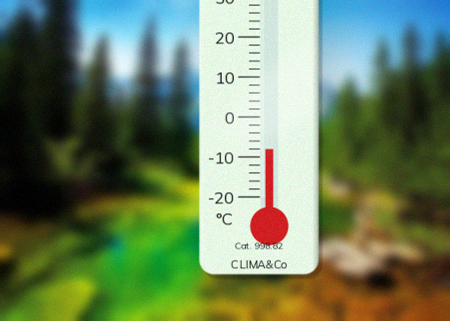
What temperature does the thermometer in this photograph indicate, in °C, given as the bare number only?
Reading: -8
